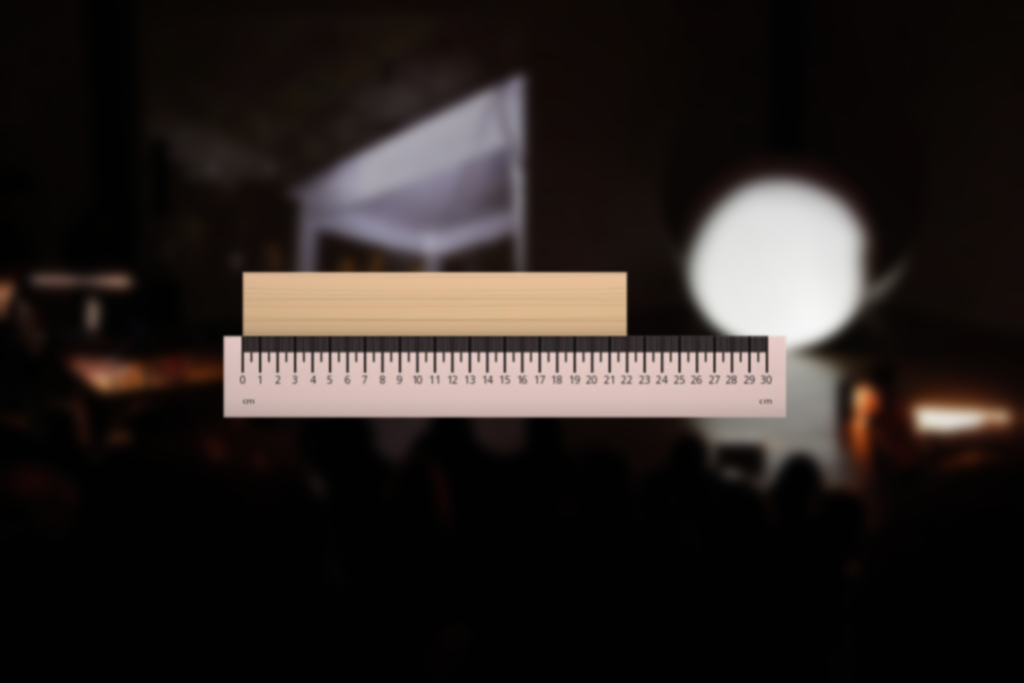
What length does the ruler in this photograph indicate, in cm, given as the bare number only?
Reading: 22
